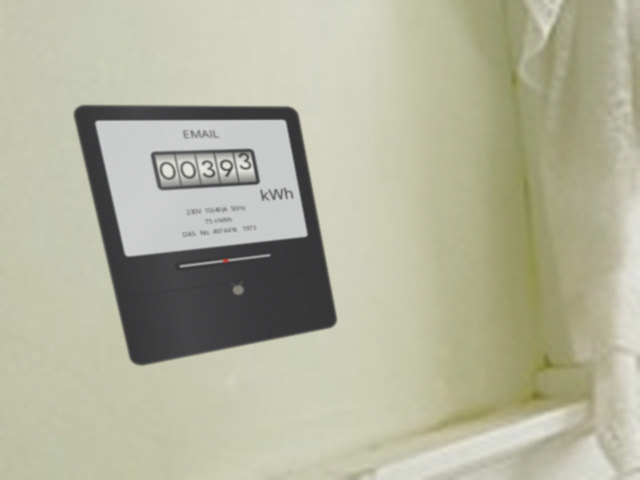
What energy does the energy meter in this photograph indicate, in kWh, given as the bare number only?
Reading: 393
